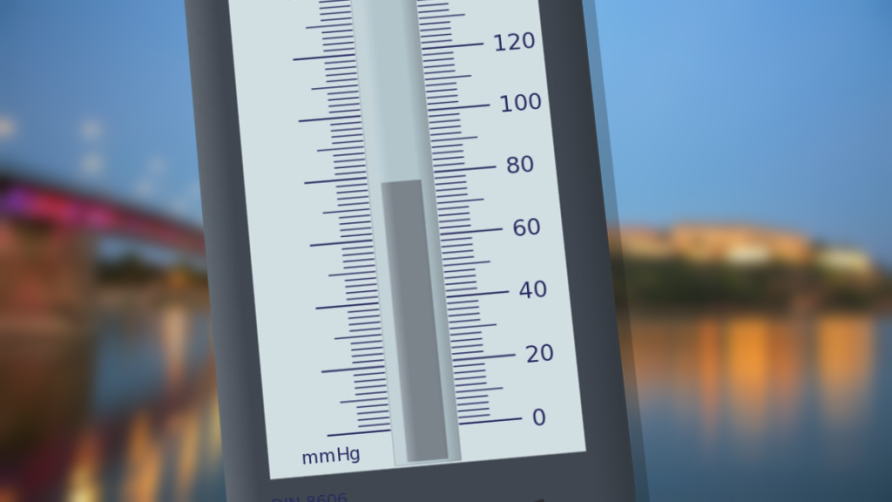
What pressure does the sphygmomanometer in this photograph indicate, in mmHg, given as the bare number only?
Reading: 78
